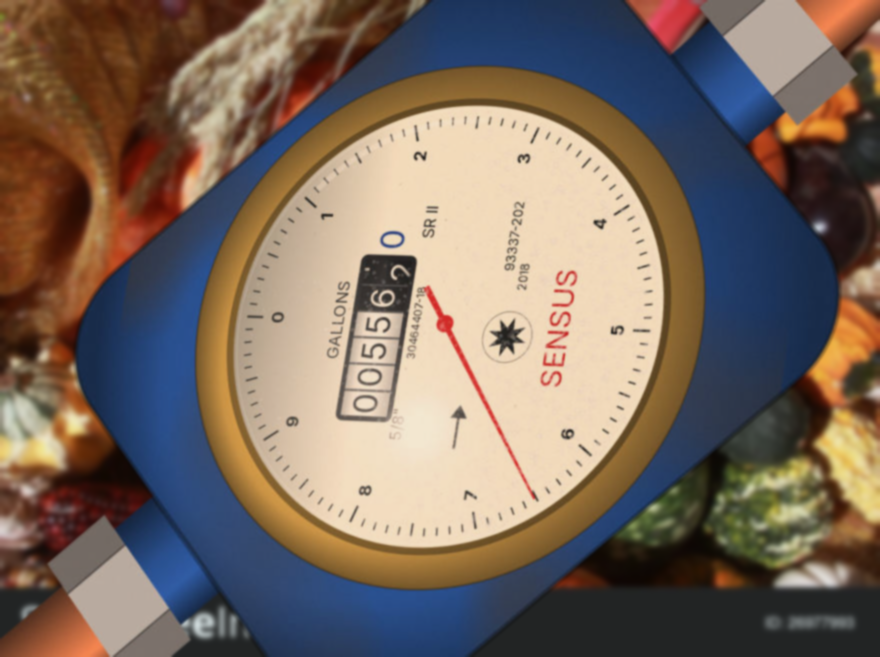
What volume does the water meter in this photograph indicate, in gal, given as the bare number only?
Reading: 55616.5
